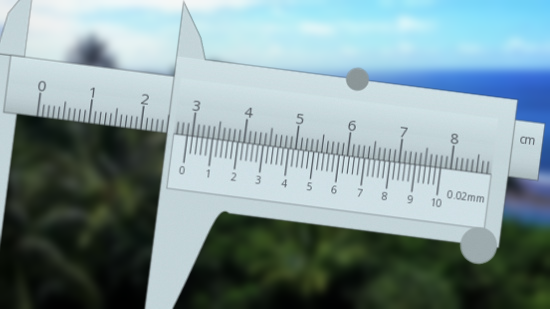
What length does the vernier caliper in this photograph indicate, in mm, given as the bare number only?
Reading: 29.0
